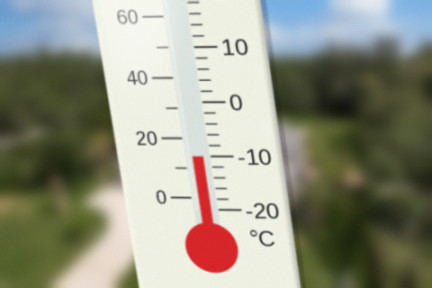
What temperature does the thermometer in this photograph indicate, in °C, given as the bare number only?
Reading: -10
